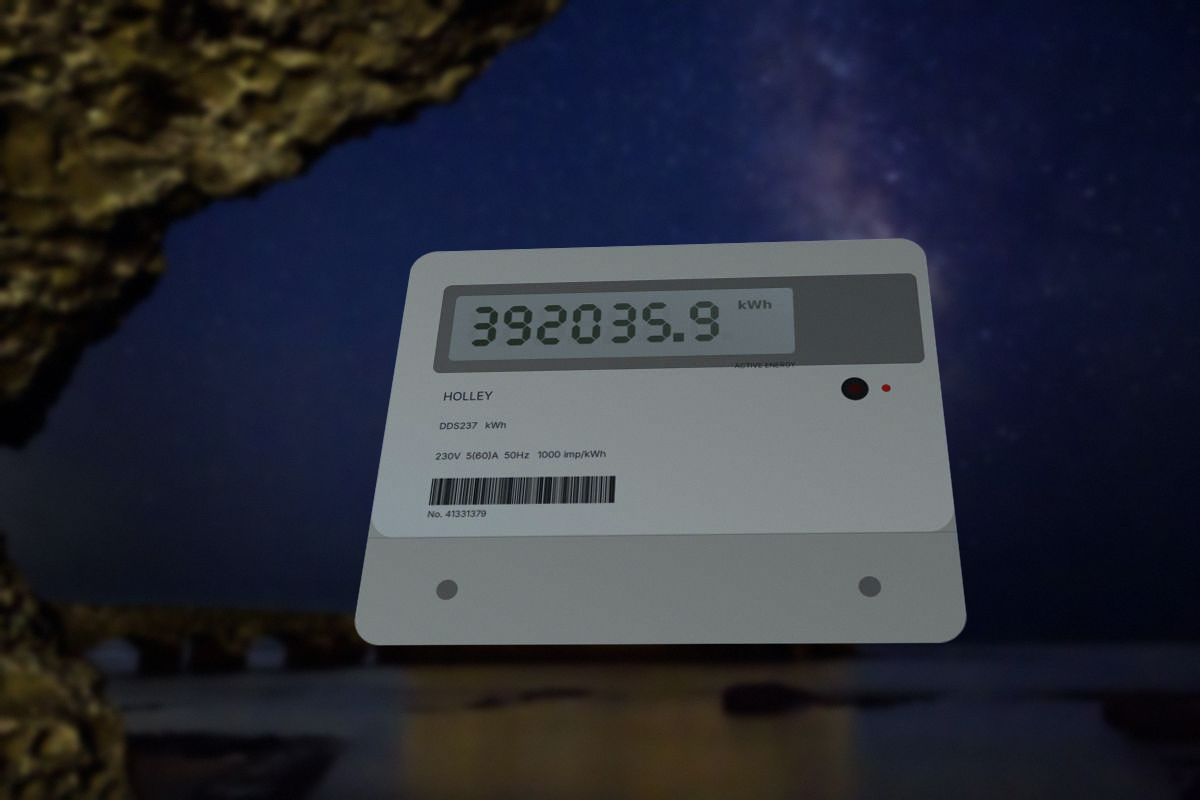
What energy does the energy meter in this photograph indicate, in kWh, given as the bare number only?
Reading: 392035.9
